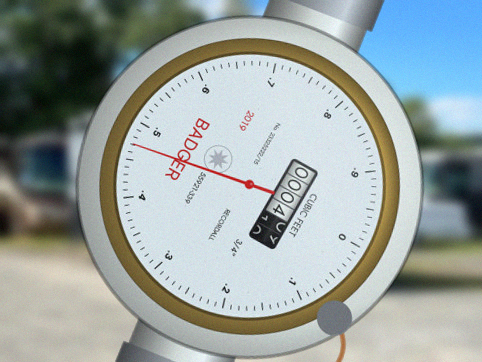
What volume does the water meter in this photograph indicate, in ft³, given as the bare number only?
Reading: 409.47
